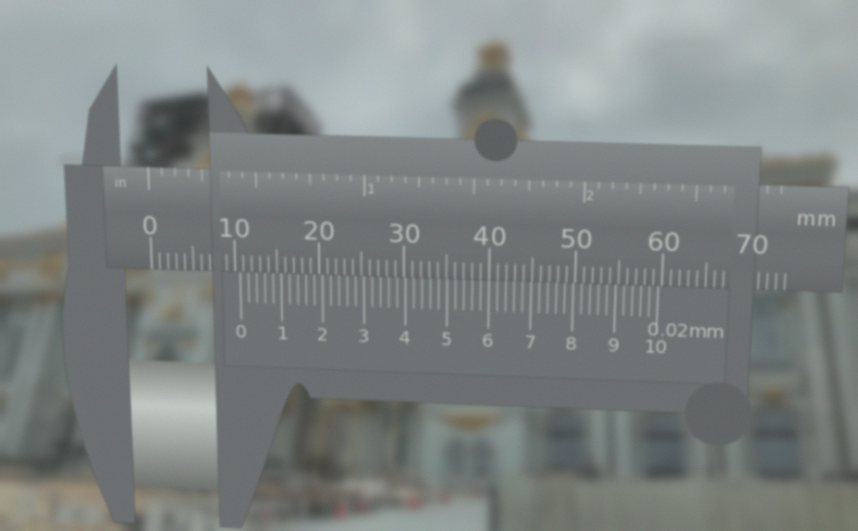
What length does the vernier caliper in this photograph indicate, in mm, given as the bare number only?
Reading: 10.6
